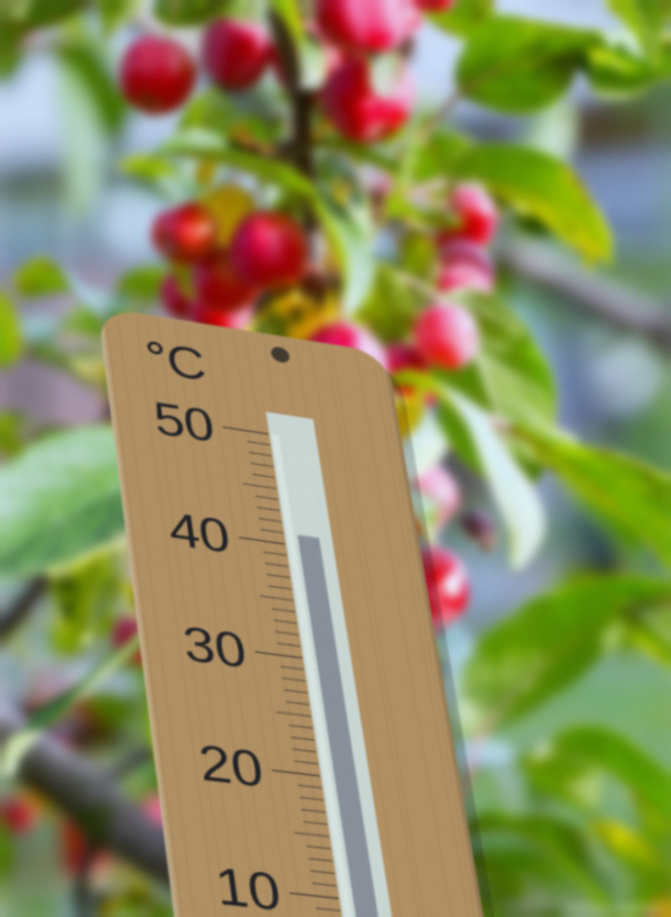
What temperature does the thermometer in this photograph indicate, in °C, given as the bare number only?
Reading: 41
